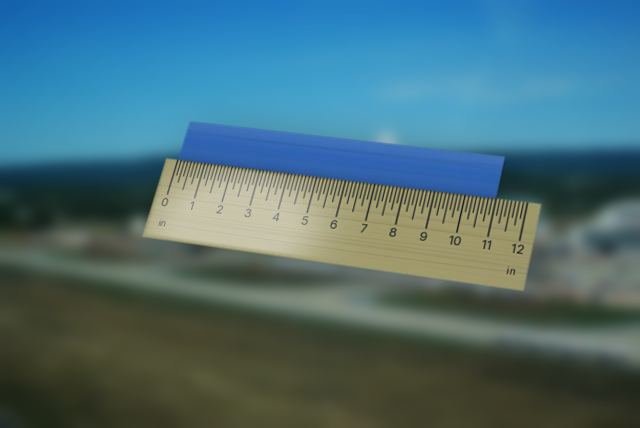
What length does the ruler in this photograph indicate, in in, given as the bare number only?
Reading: 11
